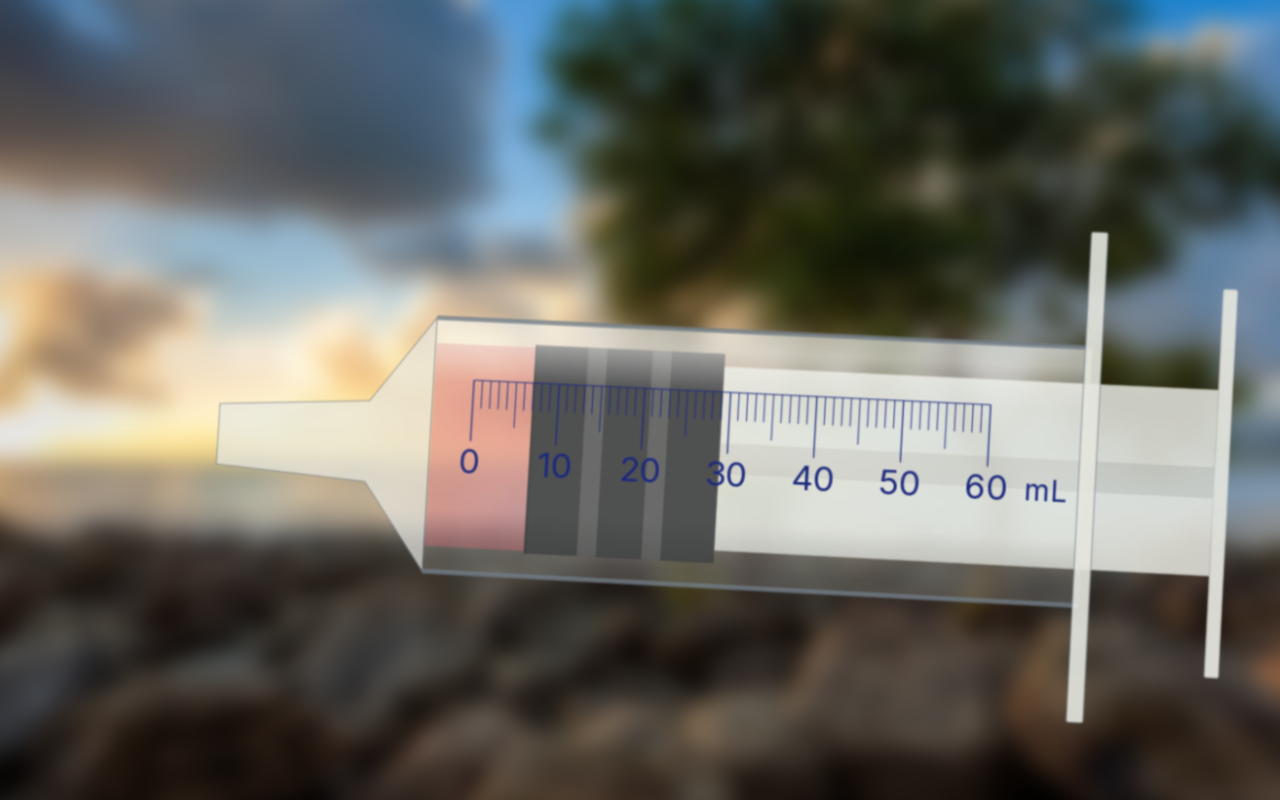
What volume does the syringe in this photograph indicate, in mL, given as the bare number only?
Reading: 7
